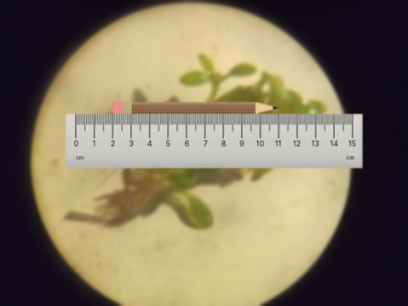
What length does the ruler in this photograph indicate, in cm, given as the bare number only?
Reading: 9
